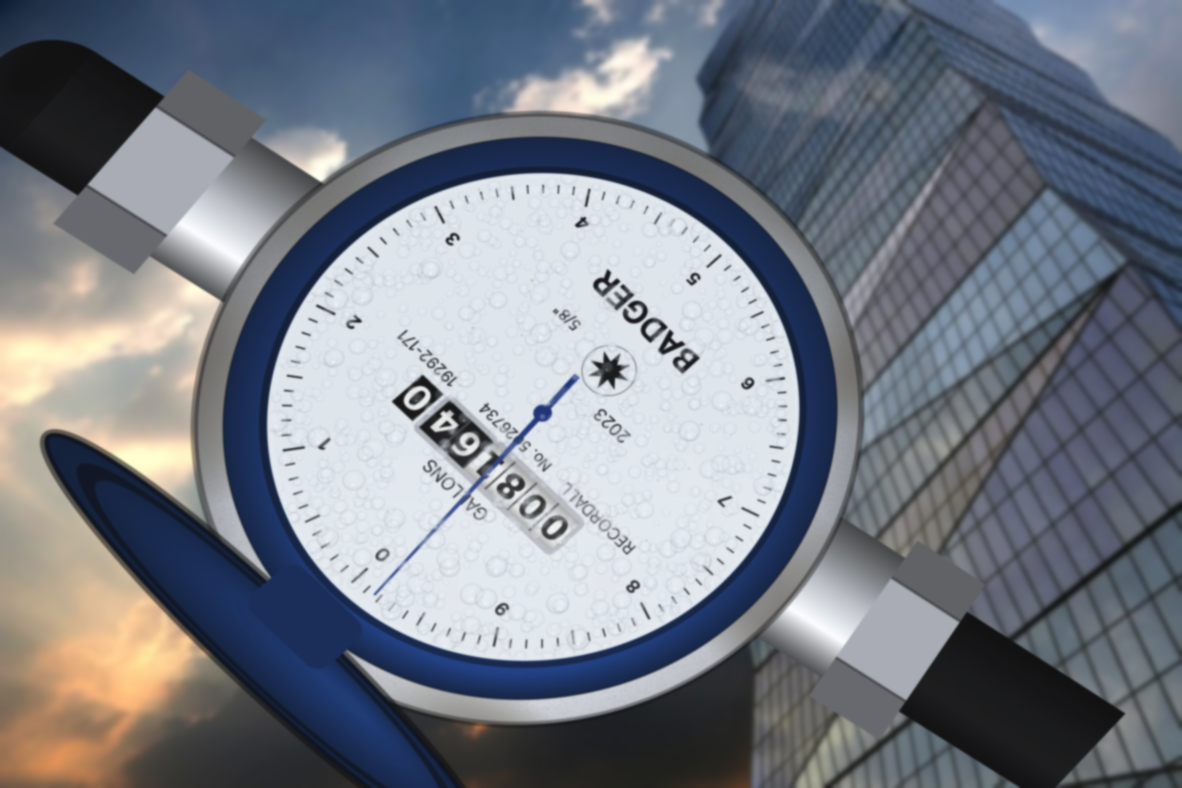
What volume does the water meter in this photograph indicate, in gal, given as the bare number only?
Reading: 81639.8
